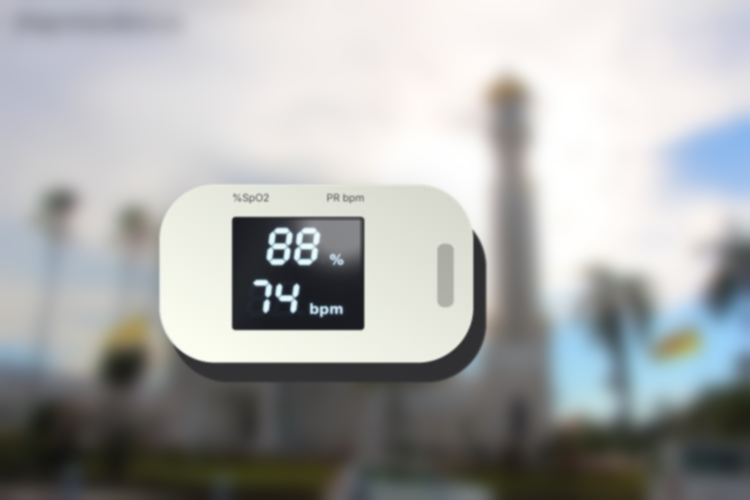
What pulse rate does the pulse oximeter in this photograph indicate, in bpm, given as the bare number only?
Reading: 74
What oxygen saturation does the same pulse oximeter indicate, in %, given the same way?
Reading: 88
